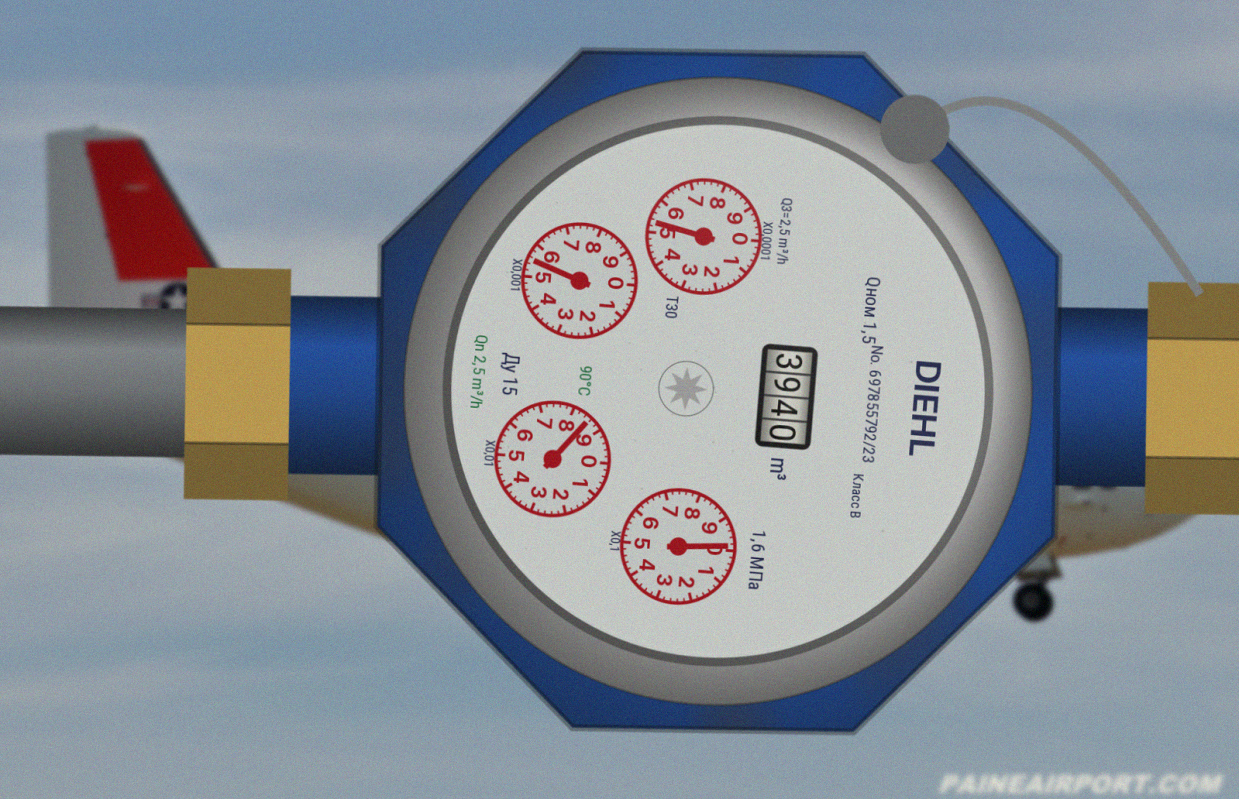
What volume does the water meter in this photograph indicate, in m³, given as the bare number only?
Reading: 3939.9855
